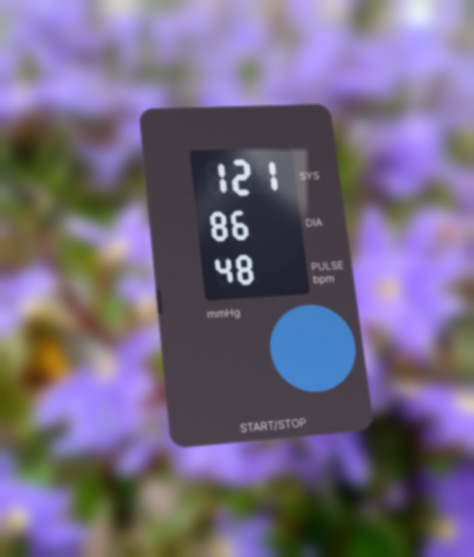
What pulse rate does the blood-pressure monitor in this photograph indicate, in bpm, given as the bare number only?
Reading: 48
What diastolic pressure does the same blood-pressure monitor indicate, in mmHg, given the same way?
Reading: 86
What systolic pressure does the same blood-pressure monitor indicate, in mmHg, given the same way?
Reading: 121
